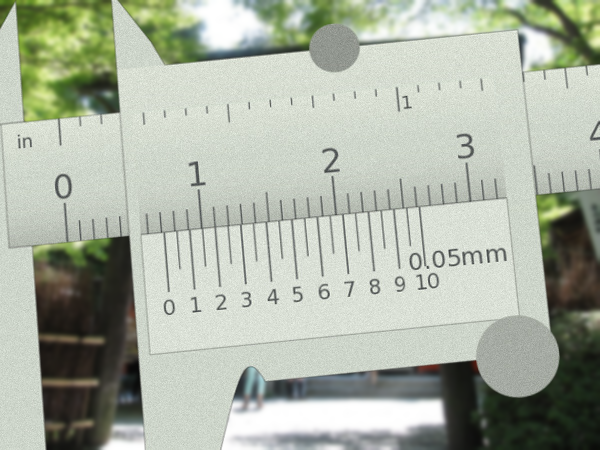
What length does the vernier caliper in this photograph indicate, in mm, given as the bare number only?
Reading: 7.2
